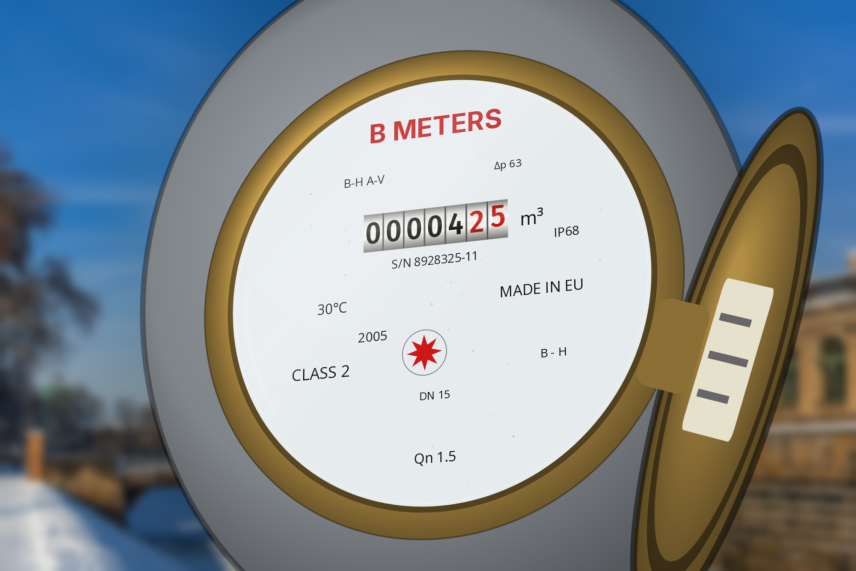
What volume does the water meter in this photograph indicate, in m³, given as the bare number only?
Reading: 4.25
